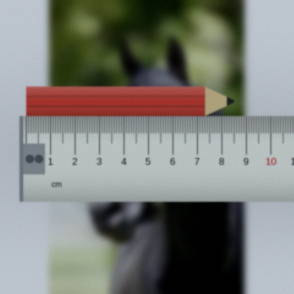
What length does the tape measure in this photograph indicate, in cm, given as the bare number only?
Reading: 8.5
